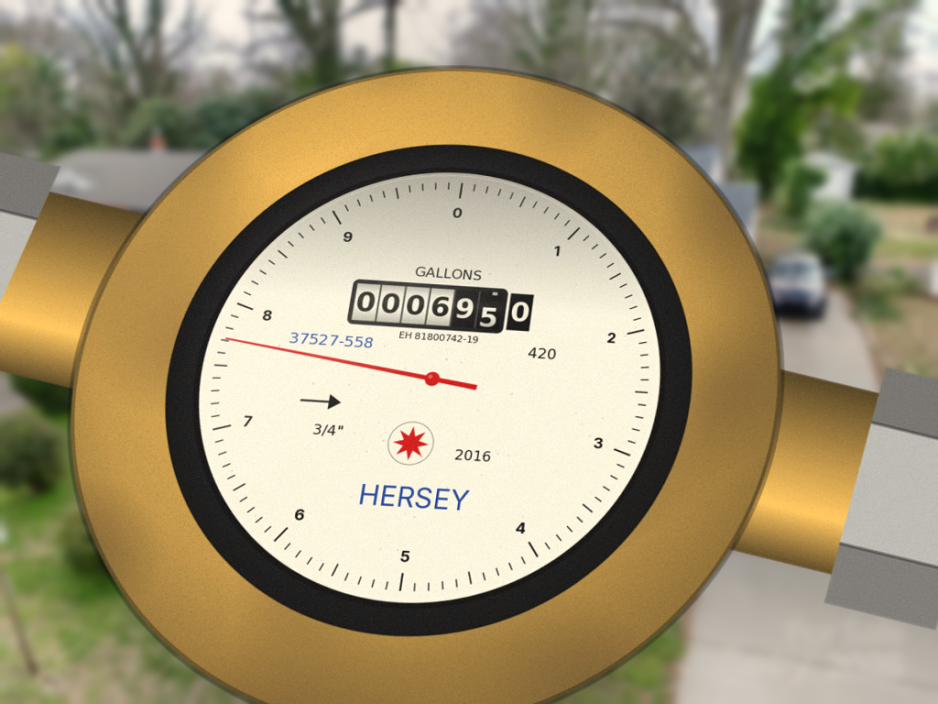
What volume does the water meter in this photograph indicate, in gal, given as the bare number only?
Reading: 6947.7
